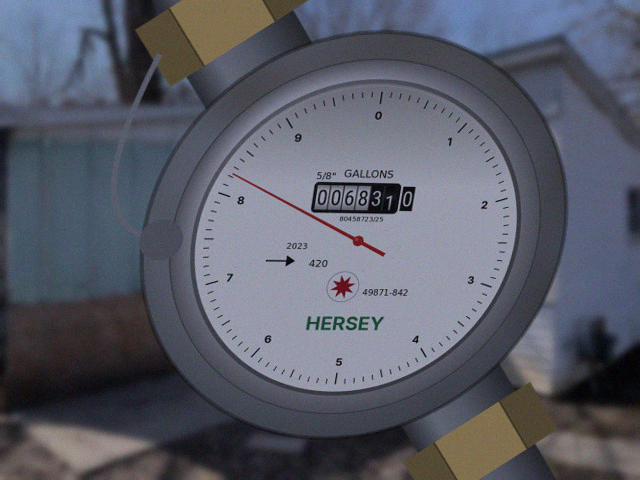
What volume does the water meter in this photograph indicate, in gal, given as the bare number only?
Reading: 68308.2
